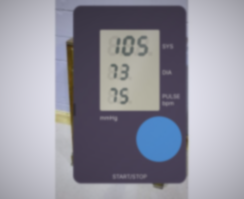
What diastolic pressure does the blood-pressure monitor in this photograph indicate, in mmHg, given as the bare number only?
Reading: 73
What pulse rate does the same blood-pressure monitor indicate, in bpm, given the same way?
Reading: 75
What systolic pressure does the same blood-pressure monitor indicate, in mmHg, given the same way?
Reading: 105
